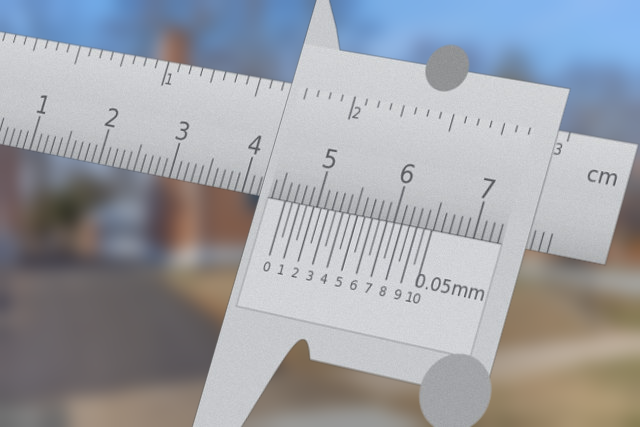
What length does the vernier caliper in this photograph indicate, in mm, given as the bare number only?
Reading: 45.8
